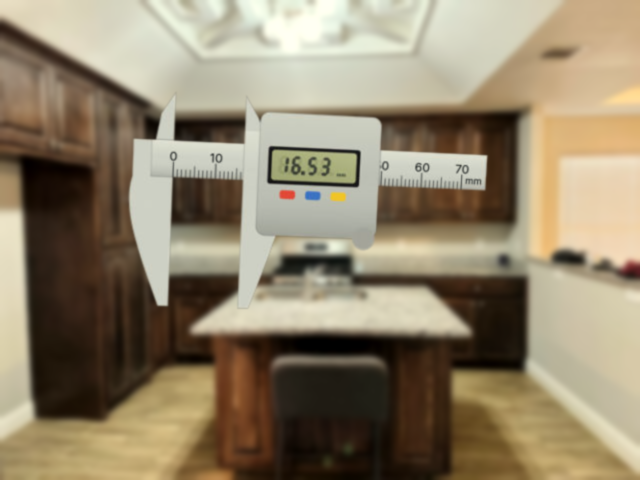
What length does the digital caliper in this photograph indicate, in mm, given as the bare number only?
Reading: 16.53
